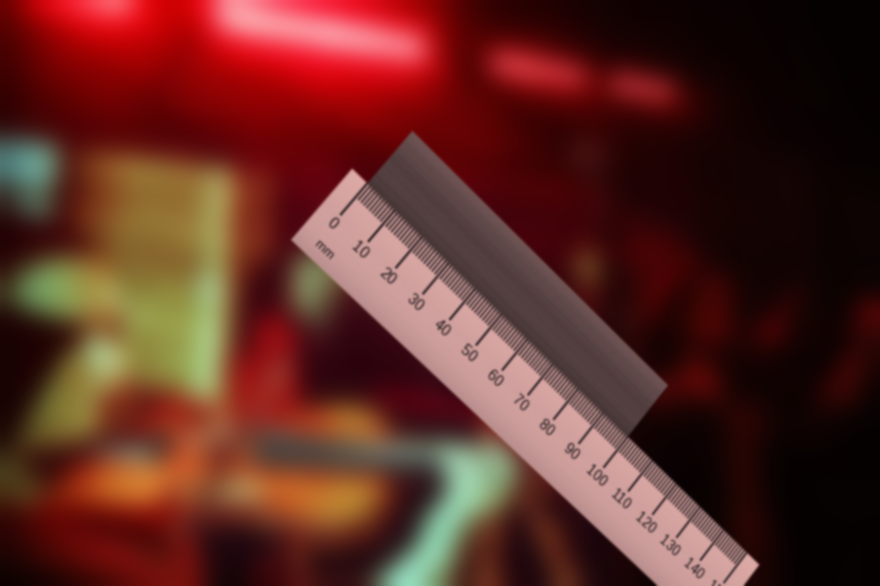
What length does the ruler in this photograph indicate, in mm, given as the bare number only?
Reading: 100
